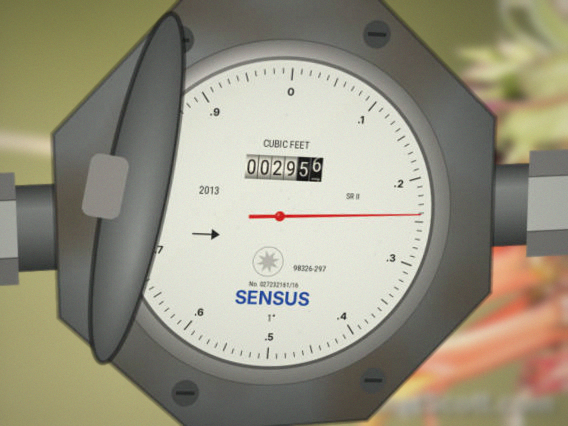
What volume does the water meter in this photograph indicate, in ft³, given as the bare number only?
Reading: 2956.24
